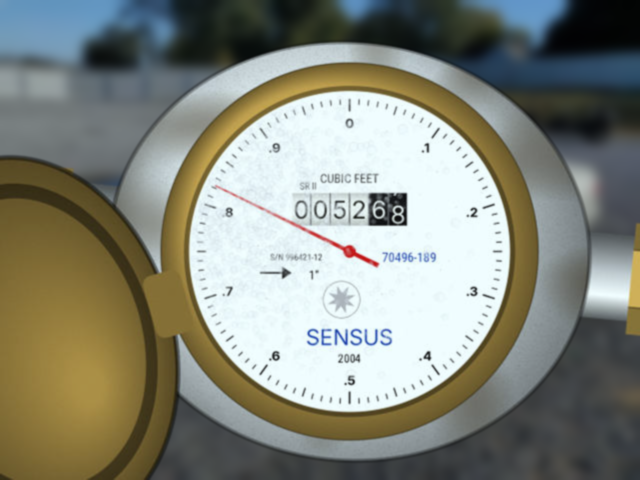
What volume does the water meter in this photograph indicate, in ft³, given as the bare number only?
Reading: 5267.82
